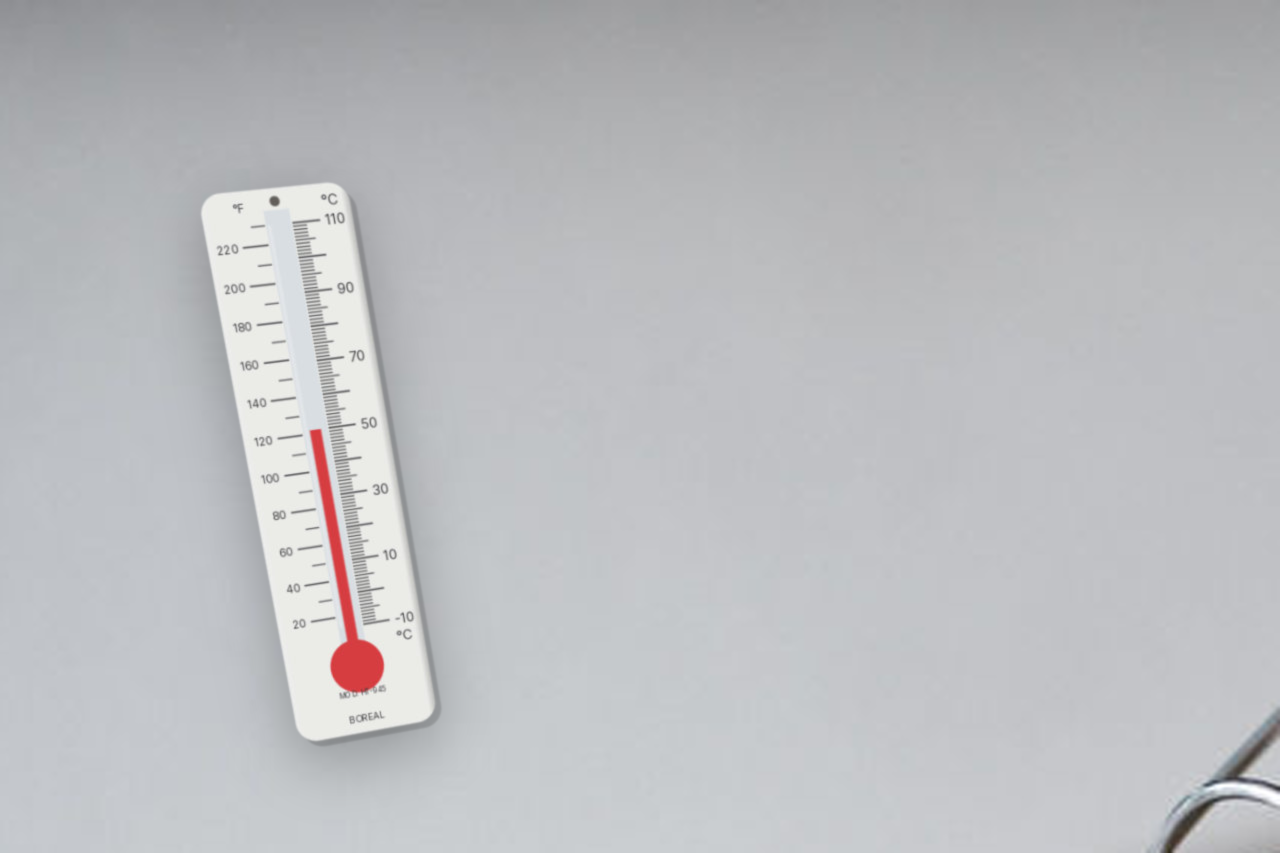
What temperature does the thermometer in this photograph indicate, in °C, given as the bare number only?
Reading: 50
